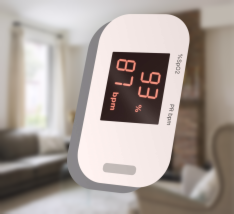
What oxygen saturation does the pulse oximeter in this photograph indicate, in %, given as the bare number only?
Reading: 93
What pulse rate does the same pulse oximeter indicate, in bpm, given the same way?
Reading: 87
